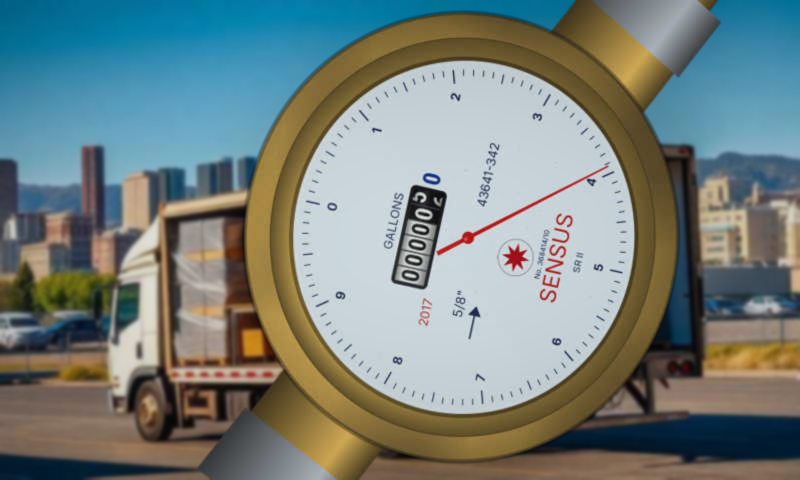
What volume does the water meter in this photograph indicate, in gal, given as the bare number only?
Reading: 53.9
